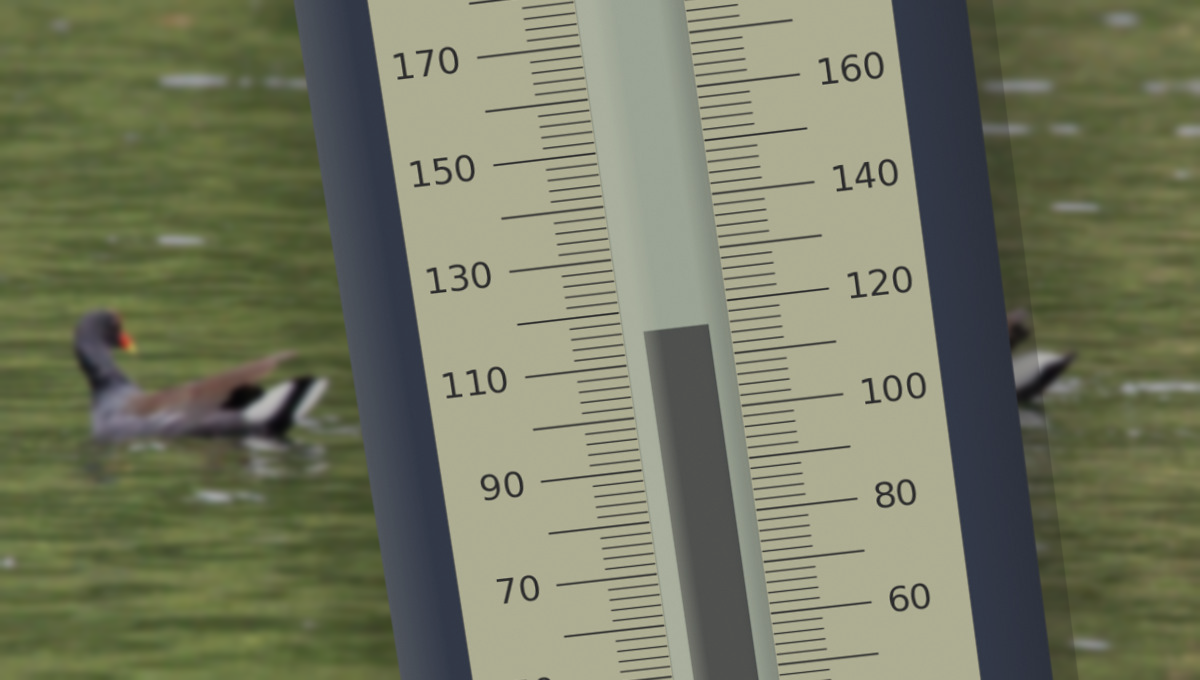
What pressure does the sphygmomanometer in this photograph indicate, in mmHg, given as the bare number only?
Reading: 116
